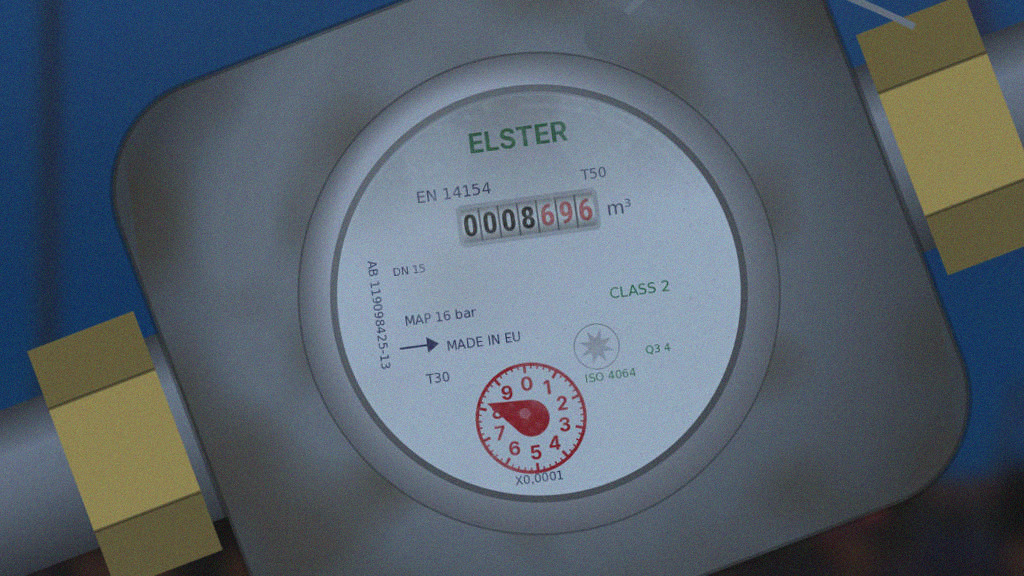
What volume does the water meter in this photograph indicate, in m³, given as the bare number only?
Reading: 8.6968
